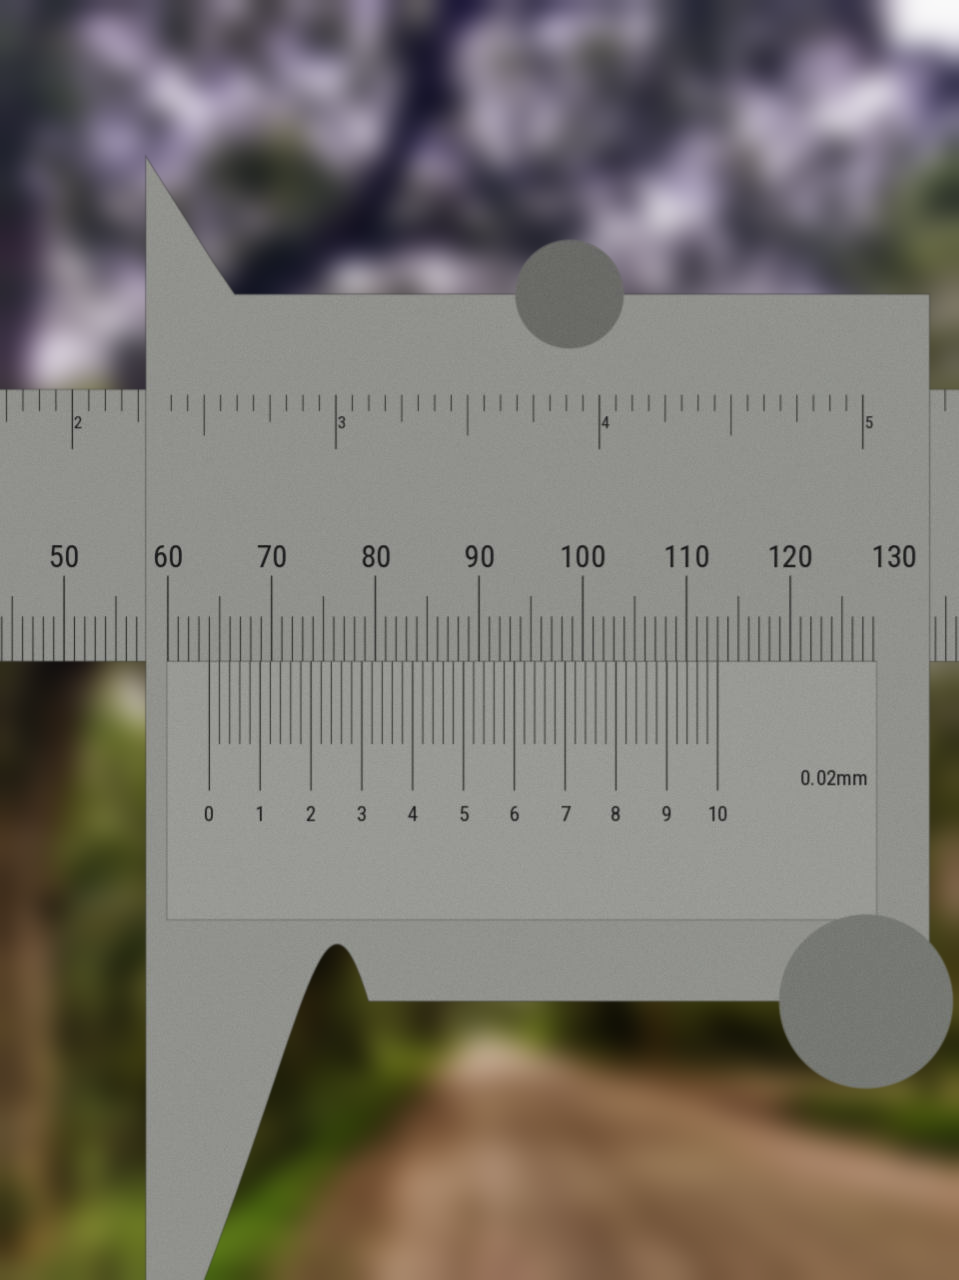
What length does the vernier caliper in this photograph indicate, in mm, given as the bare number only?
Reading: 64.0
